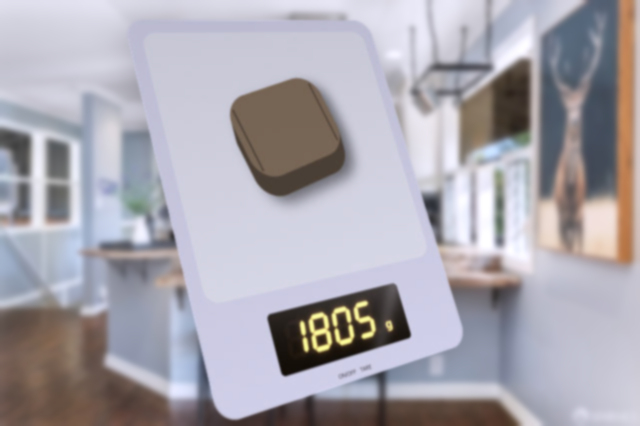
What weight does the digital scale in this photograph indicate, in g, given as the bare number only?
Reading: 1805
